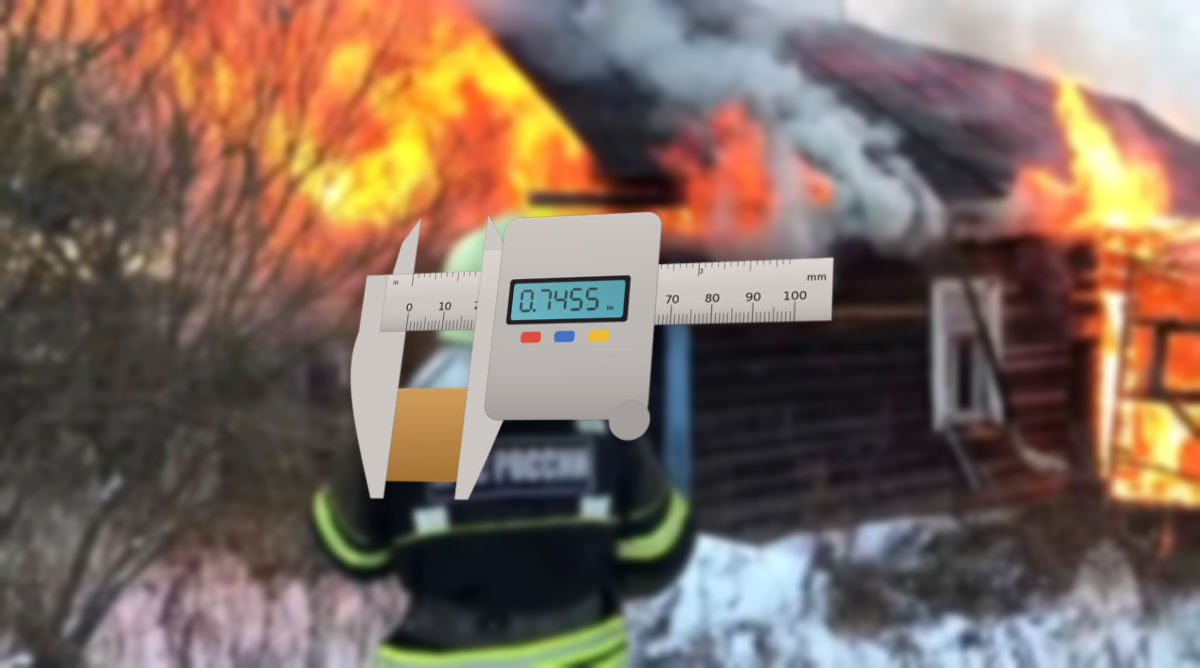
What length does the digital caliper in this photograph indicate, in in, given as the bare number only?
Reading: 0.7455
